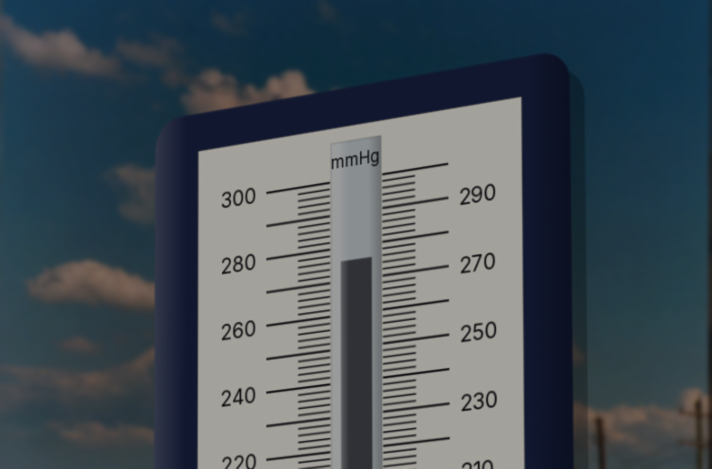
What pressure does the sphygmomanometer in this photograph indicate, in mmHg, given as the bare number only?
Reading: 276
